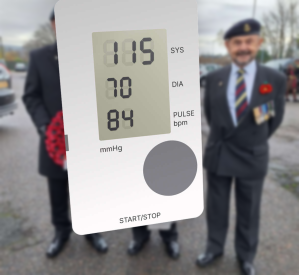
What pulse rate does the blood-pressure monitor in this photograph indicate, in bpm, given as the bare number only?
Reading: 84
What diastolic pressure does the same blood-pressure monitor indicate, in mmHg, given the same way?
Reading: 70
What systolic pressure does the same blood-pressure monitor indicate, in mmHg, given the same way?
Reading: 115
